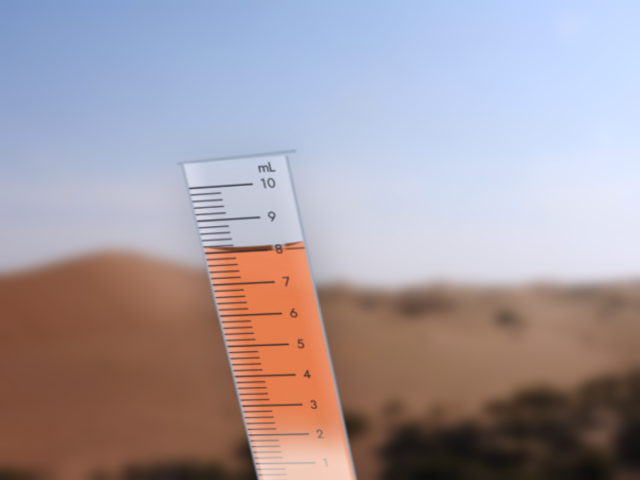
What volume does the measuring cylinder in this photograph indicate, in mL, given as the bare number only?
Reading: 8
